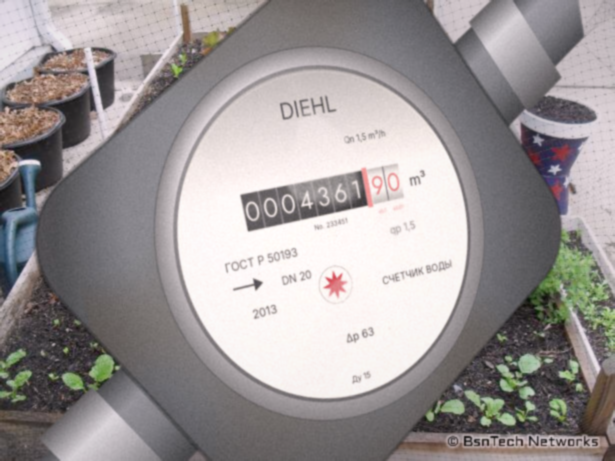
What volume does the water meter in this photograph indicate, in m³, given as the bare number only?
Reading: 4361.90
